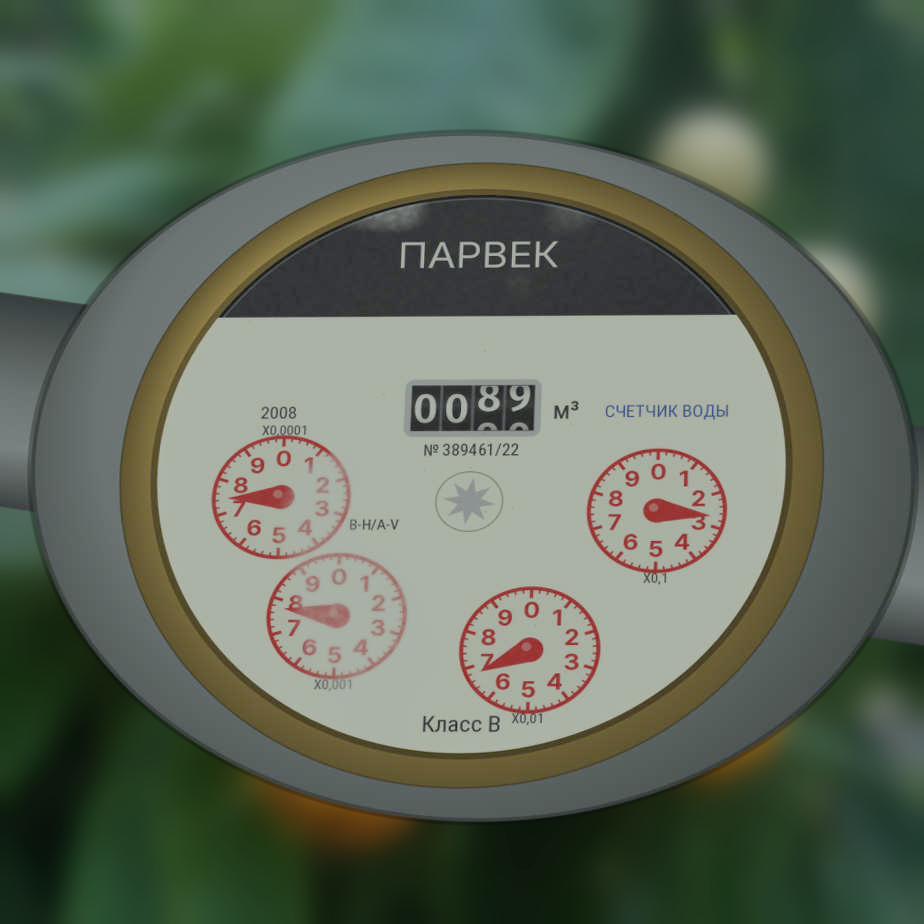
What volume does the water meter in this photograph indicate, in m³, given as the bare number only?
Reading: 89.2677
